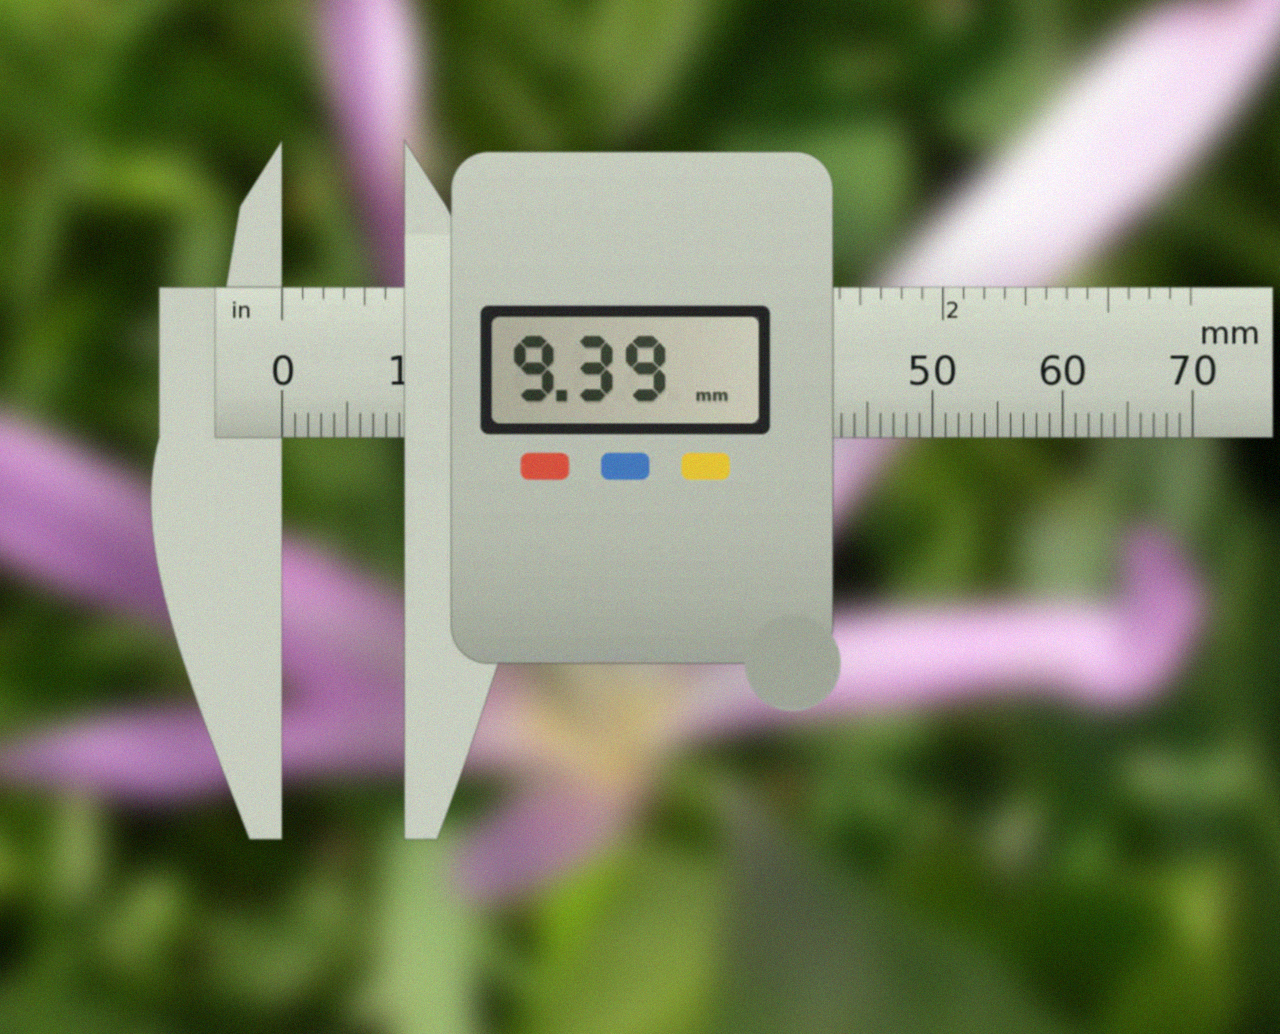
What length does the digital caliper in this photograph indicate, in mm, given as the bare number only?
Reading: 9.39
